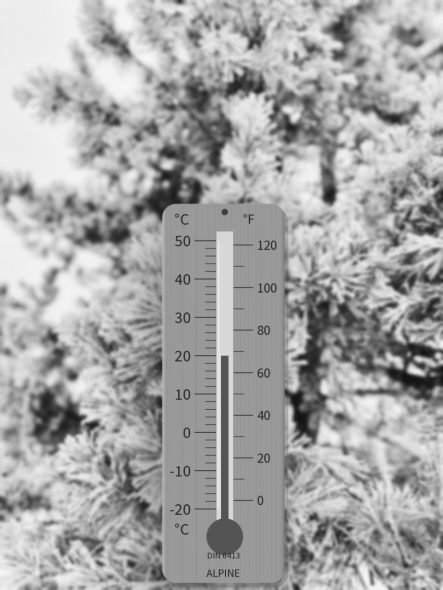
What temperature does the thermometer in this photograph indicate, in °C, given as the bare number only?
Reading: 20
